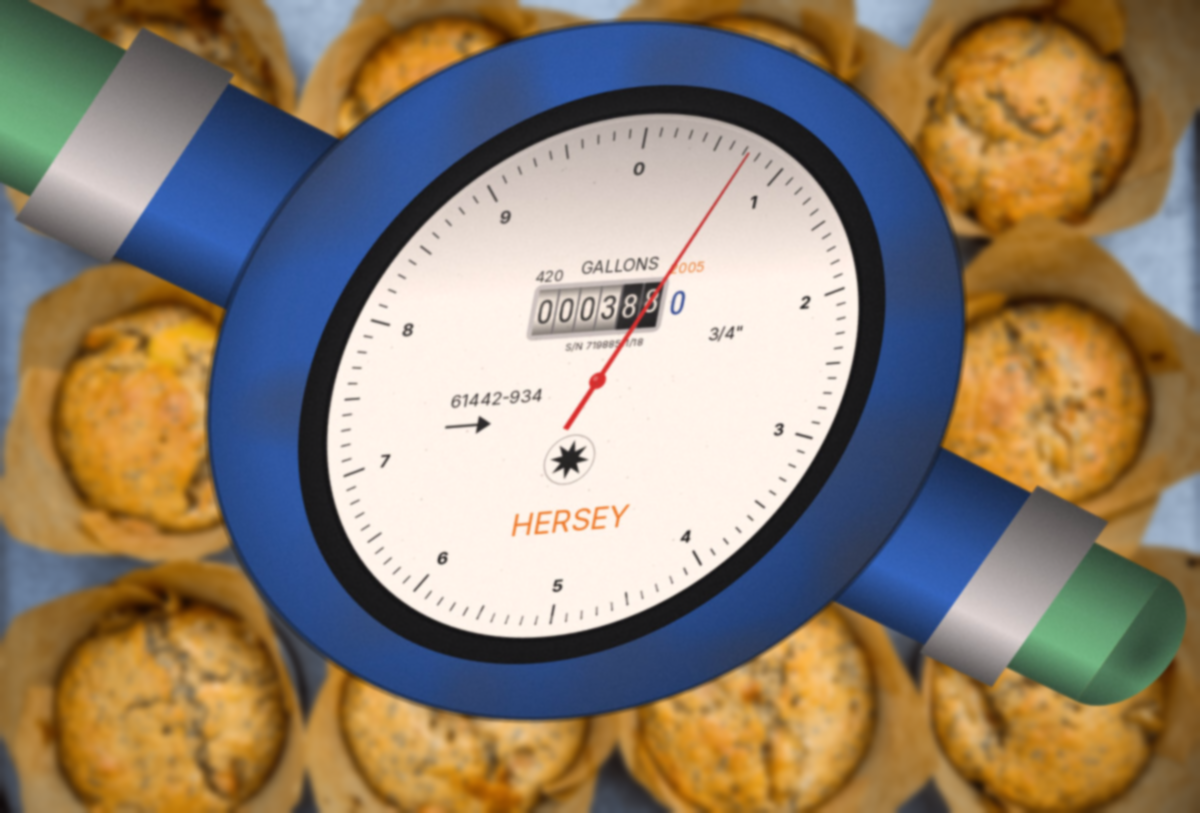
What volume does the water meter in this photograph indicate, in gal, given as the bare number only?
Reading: 3880.7
